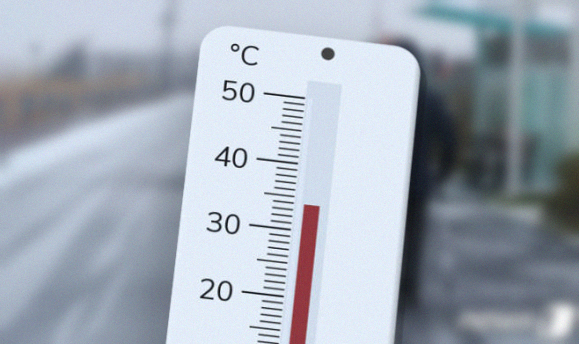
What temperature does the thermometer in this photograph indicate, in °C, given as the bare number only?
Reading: 34
